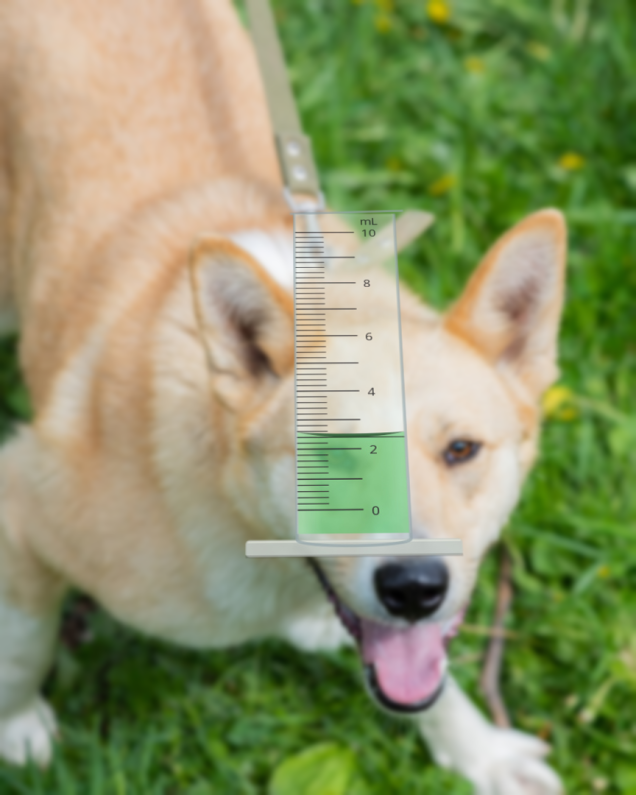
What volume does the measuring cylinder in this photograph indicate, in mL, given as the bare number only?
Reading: 2.4
